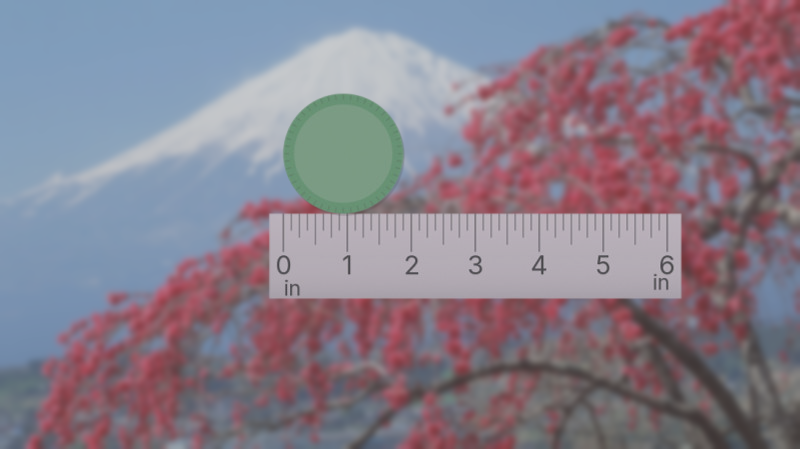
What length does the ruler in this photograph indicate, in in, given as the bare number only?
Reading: 1.875
